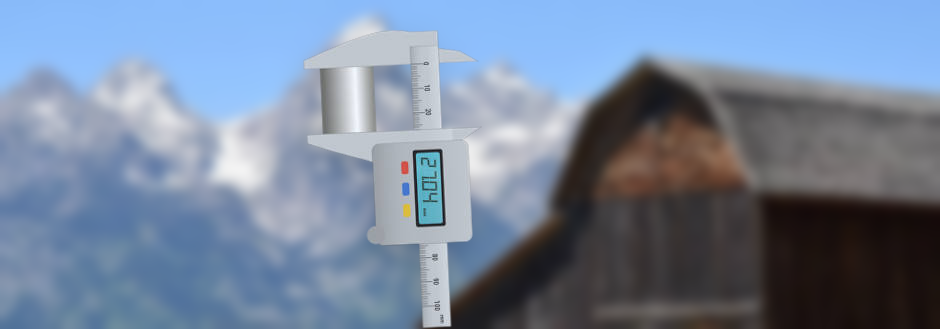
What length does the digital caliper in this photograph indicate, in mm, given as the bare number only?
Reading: 27.04
